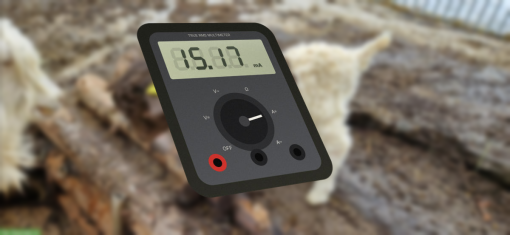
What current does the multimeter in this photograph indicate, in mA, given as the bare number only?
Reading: 15.17
